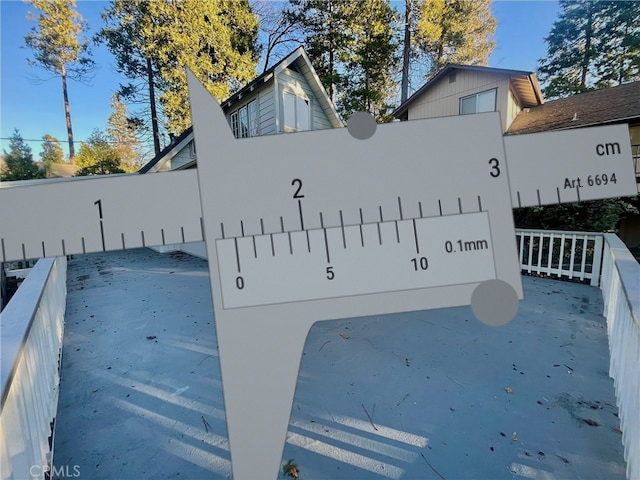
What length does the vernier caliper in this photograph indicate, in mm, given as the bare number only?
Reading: 16.6
